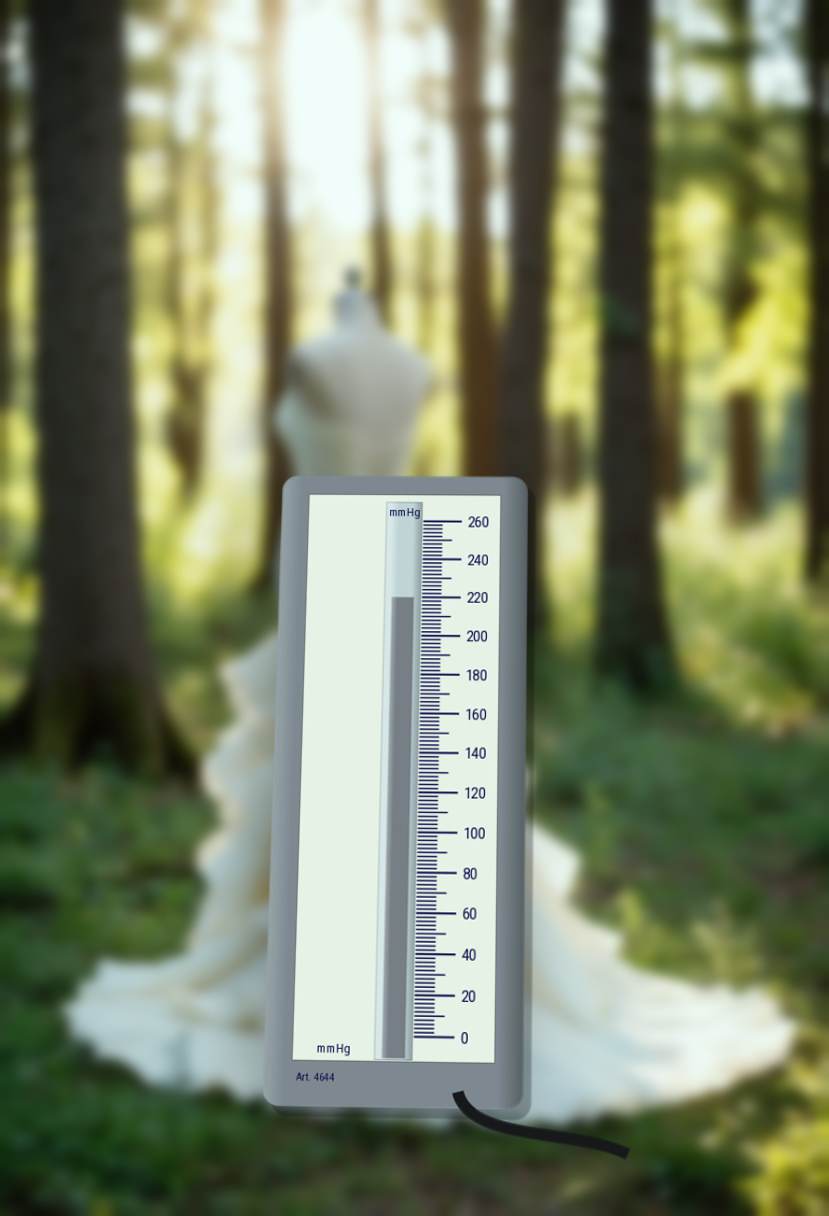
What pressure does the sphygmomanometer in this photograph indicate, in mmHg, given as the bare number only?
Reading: 220
